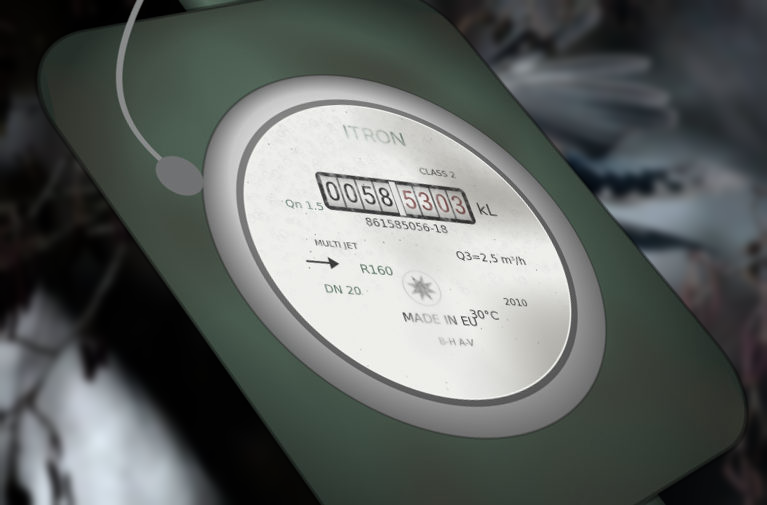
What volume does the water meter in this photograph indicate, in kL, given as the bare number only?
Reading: 58.5303
